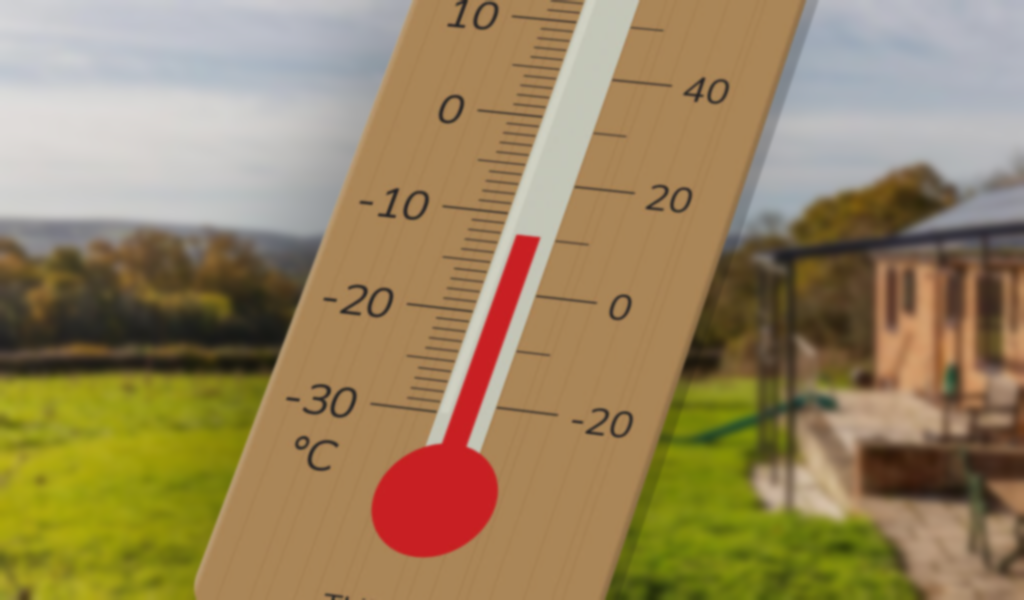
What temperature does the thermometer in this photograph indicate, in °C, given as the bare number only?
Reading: -12
